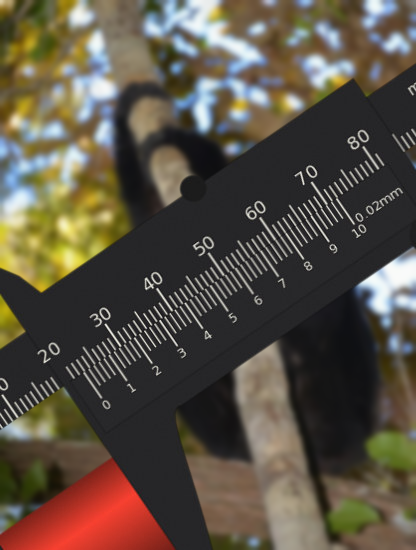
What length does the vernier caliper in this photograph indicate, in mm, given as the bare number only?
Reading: 22.8
